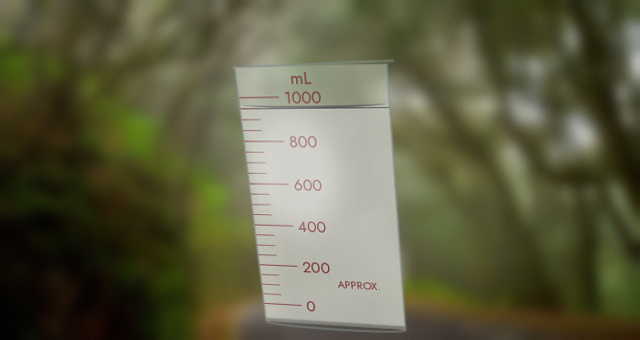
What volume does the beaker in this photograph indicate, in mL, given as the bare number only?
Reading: 950
